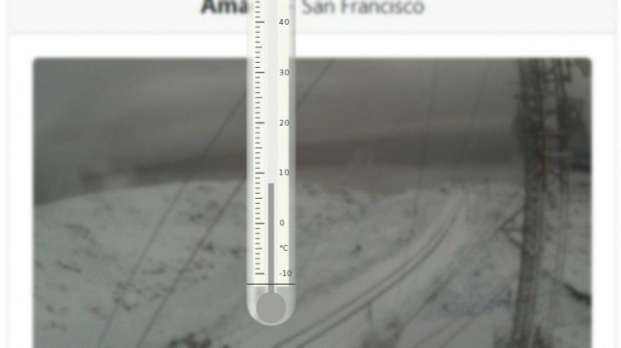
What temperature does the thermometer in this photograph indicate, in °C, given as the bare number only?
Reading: 8
